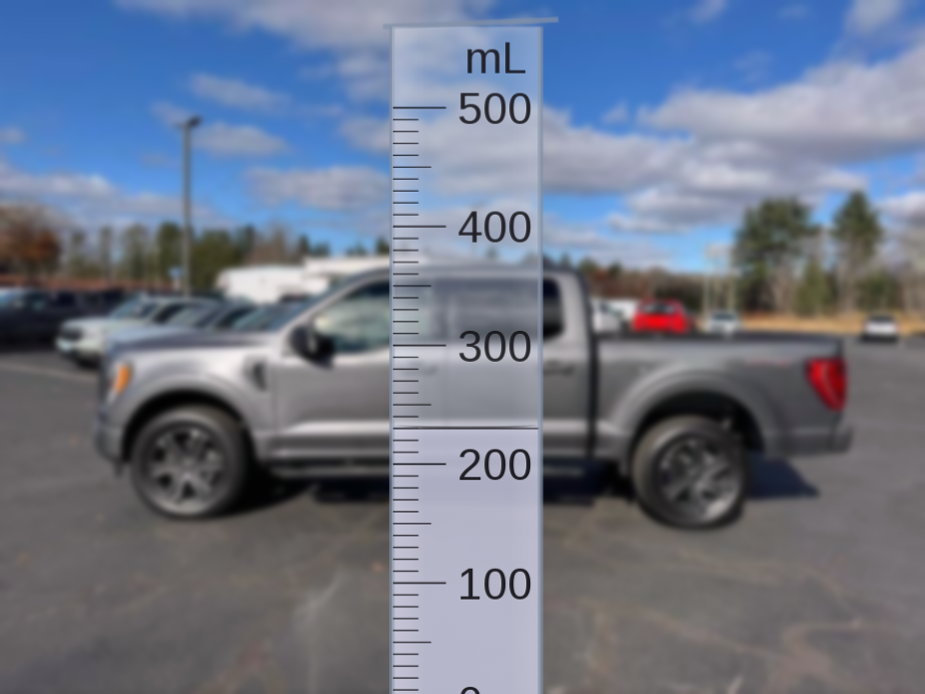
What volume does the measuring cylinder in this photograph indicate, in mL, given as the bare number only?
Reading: 230
